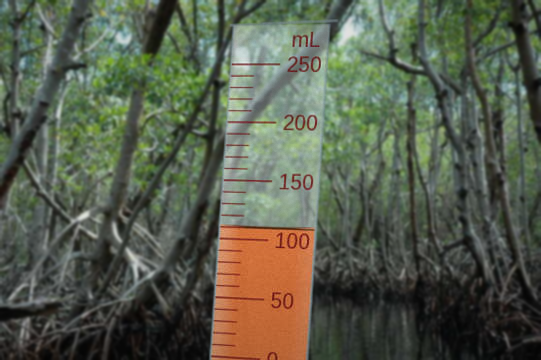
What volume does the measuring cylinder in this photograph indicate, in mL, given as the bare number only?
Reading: 110
